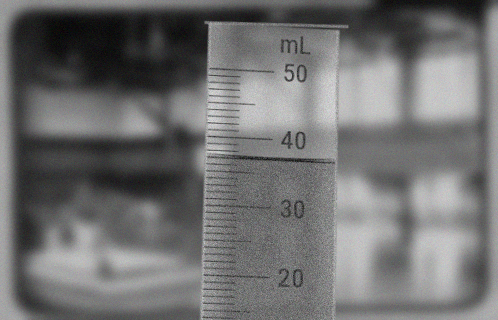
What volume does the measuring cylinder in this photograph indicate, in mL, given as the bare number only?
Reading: 37
